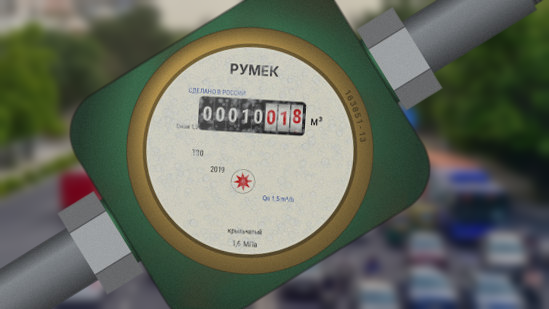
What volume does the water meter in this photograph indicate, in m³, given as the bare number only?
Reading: 10.018
